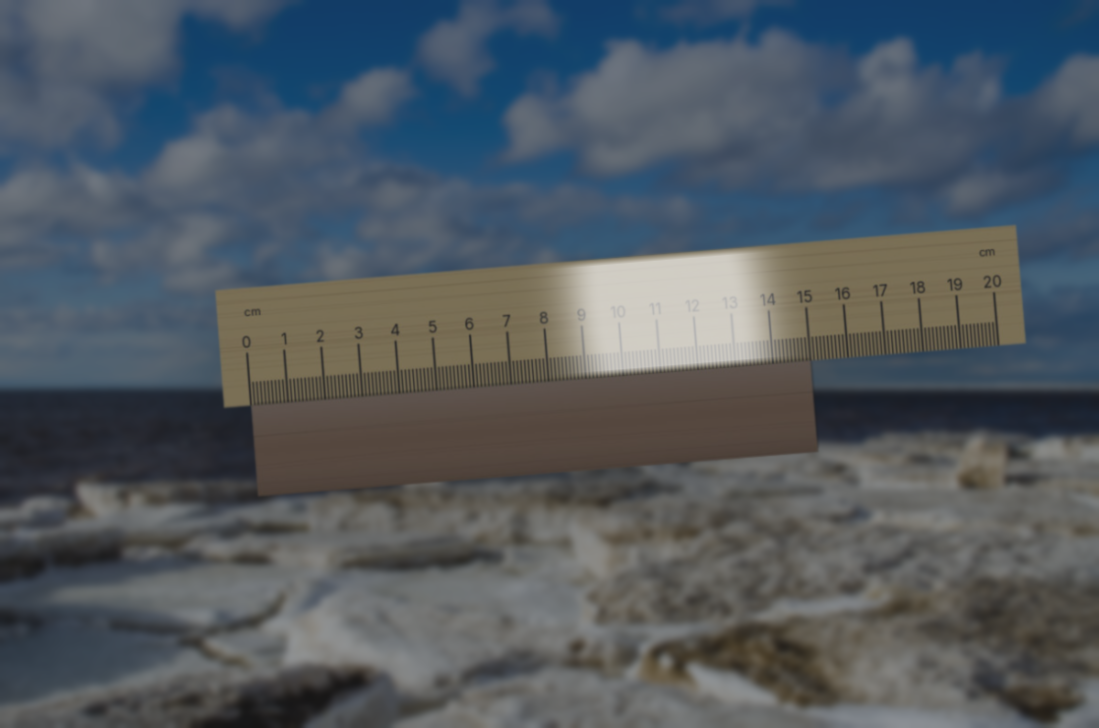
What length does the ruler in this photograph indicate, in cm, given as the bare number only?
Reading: 15
